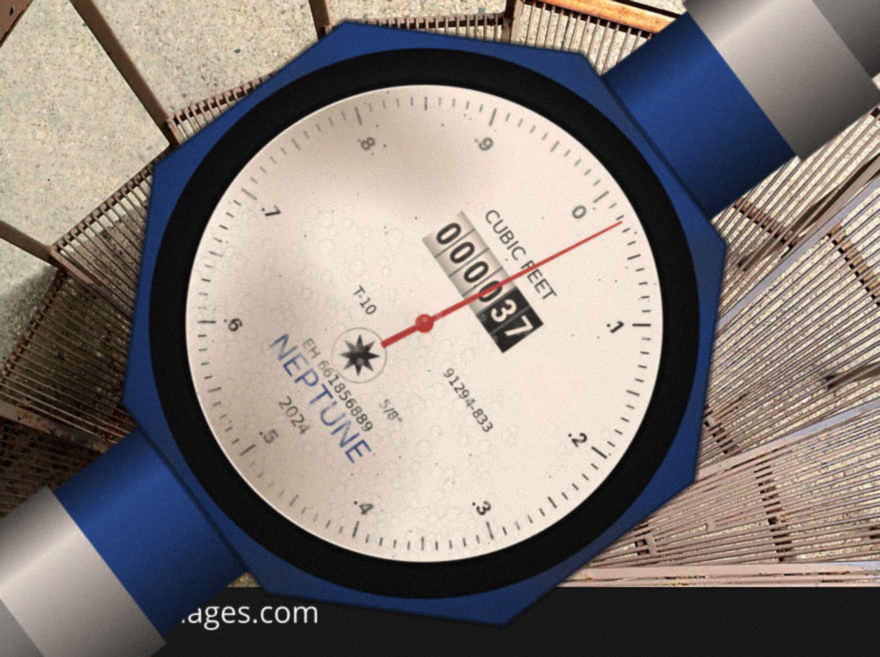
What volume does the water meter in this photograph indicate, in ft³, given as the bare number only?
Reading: 37.02
